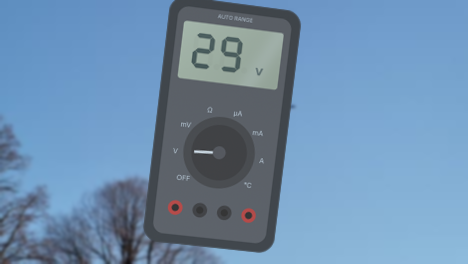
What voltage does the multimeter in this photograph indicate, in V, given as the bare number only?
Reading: 29
